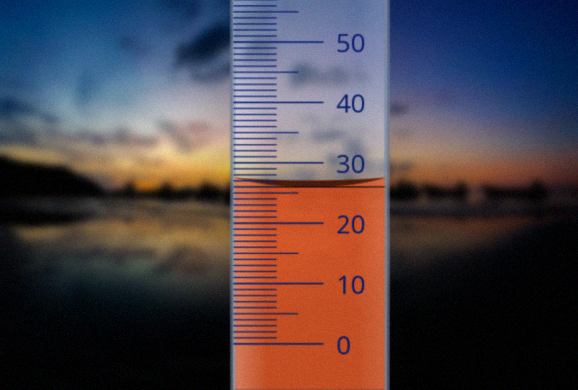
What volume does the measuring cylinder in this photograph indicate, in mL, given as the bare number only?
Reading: 26
